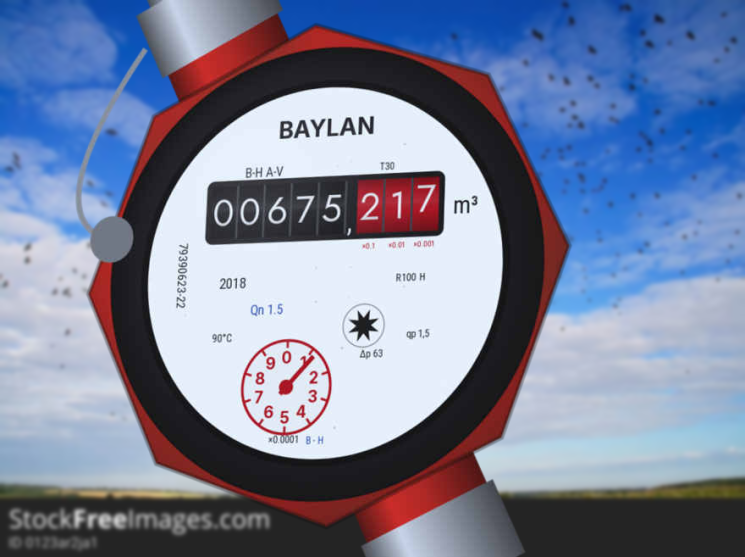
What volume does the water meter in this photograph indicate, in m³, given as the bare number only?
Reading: 675.2171
